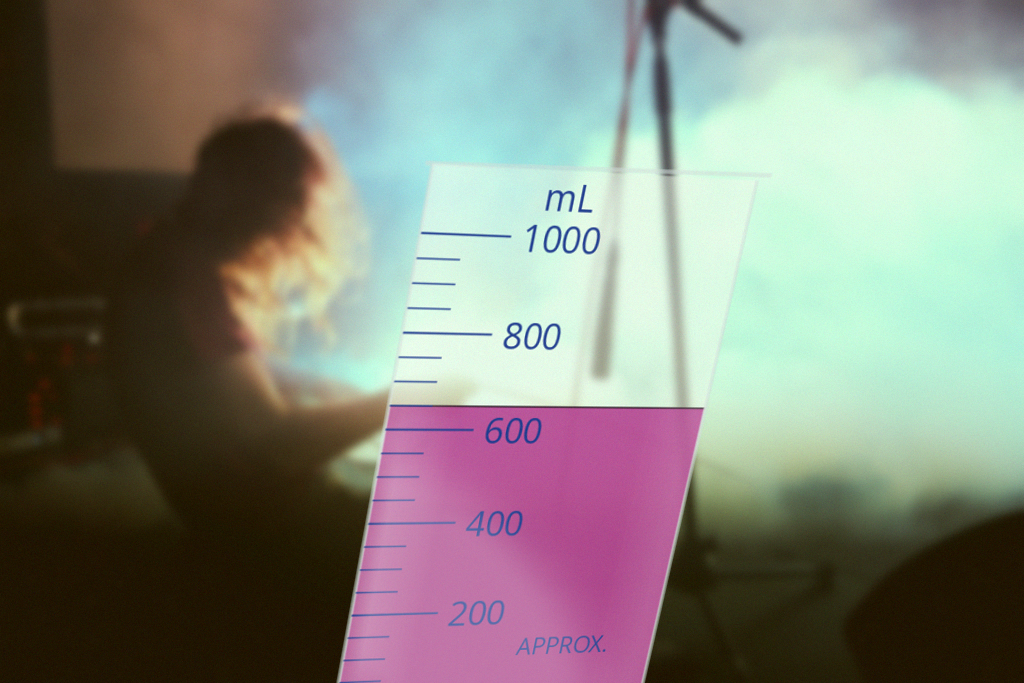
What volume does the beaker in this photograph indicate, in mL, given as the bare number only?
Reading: 650
